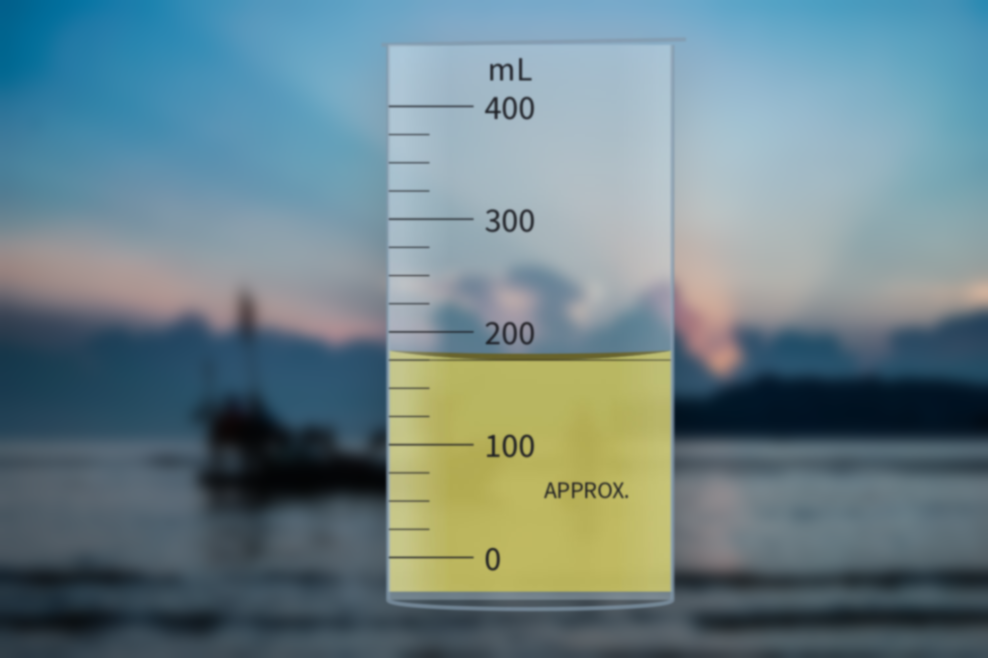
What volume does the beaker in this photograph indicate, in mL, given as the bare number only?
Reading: 175
